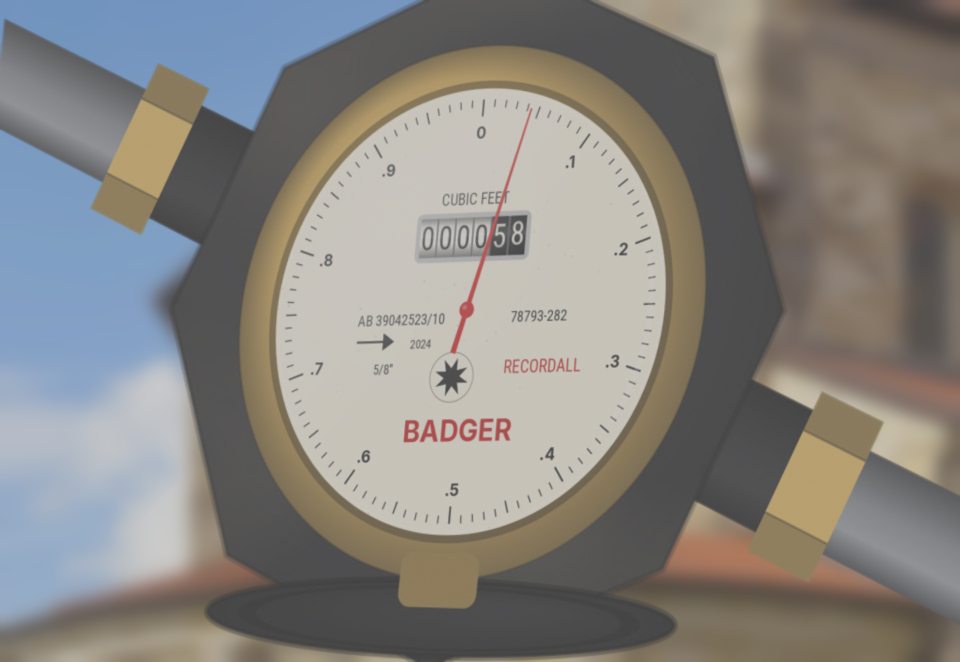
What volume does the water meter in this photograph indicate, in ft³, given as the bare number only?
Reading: 58.04
